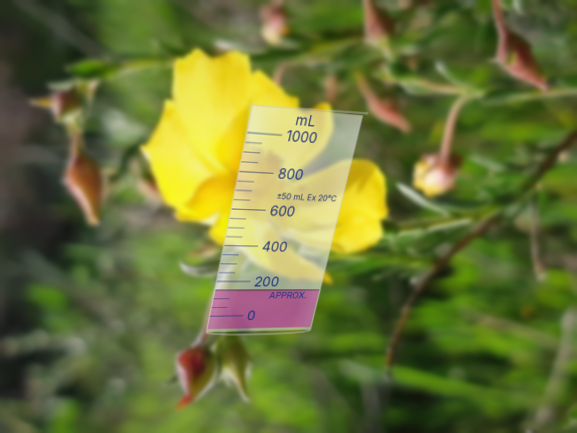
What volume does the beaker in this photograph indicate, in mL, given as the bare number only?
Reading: 150
